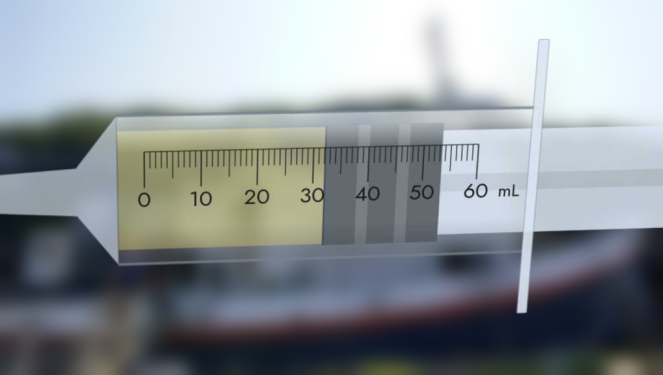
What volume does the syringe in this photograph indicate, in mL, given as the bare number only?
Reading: 32
